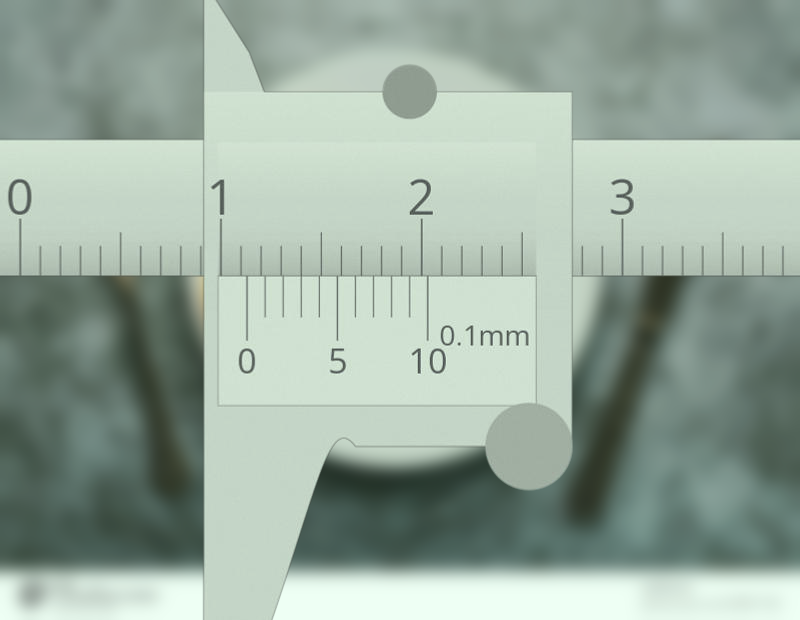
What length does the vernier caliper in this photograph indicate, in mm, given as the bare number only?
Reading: 11.3
